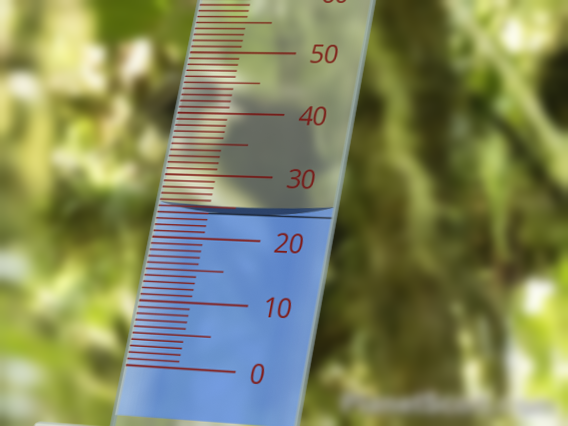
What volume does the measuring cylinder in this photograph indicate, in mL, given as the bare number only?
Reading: 24
